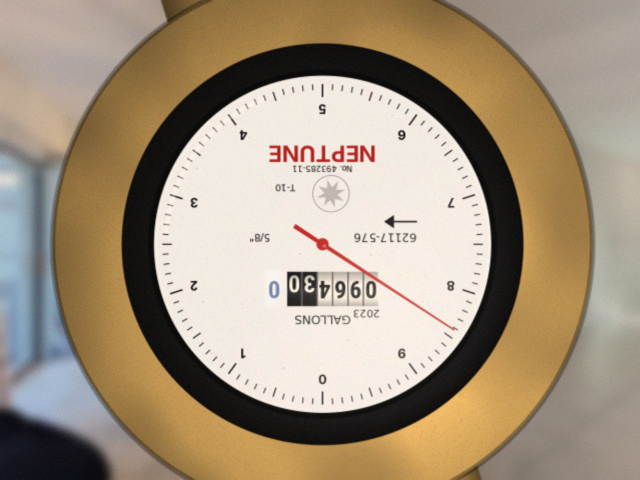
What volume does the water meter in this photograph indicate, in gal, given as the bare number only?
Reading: 964298.4
